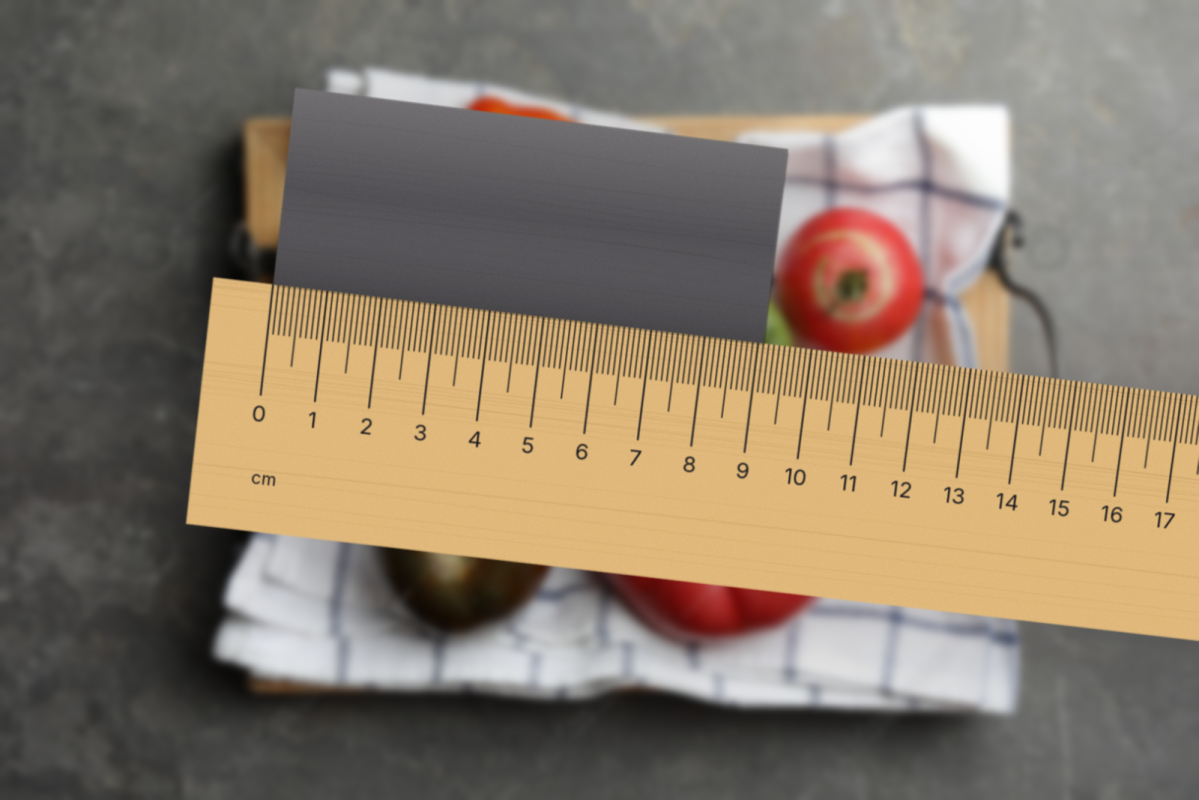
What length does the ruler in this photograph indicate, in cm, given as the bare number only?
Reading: 9.1
